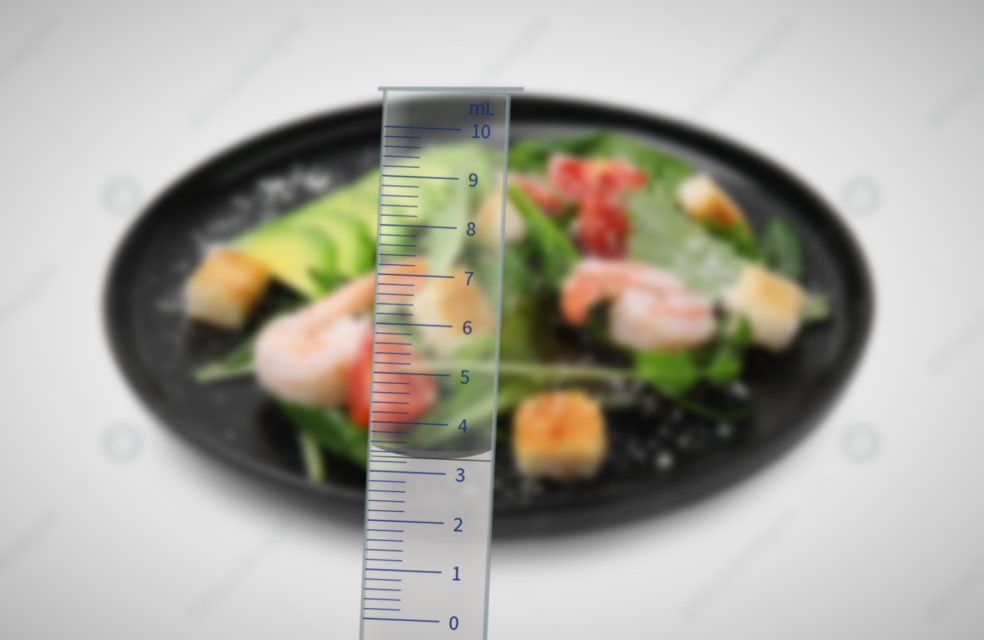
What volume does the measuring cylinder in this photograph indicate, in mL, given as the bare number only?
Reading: 3.3
